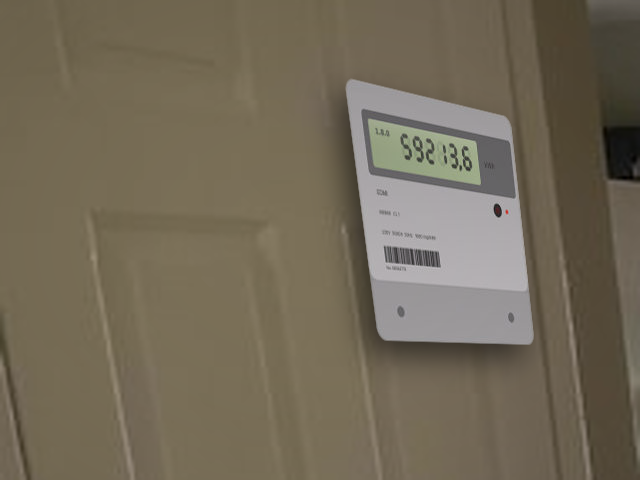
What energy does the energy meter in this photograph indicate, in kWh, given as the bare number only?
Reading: 59213.6
